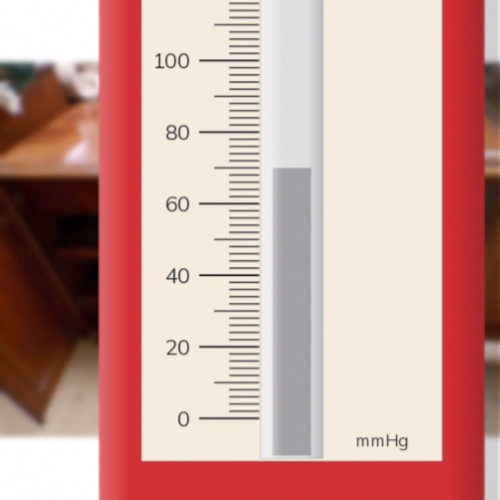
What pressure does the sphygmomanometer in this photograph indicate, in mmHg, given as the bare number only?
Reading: 70
